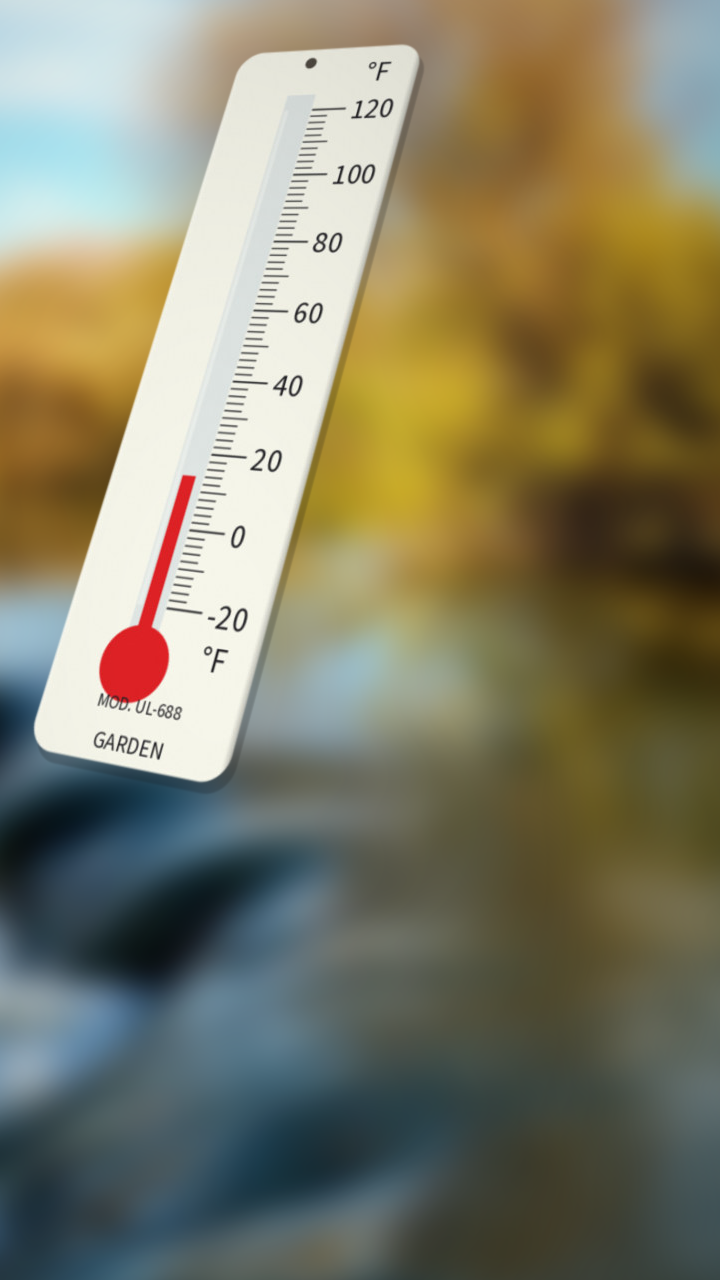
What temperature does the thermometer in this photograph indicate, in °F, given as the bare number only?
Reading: 14
